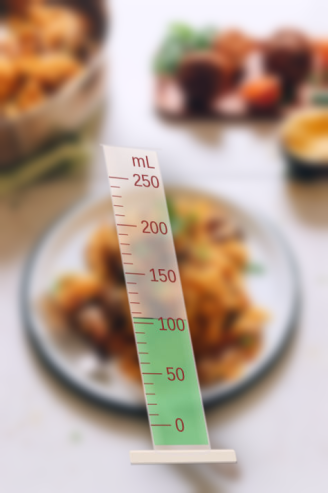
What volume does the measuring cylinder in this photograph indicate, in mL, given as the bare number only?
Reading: 105
